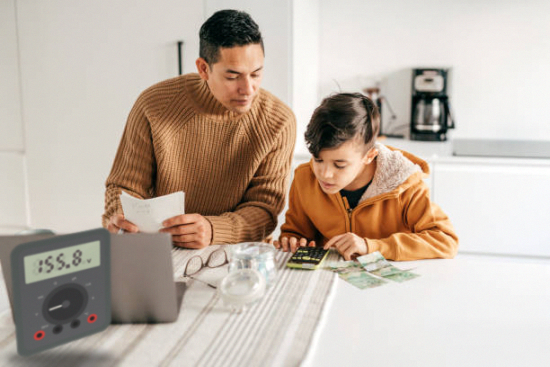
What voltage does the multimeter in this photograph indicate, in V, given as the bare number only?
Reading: 155.8
